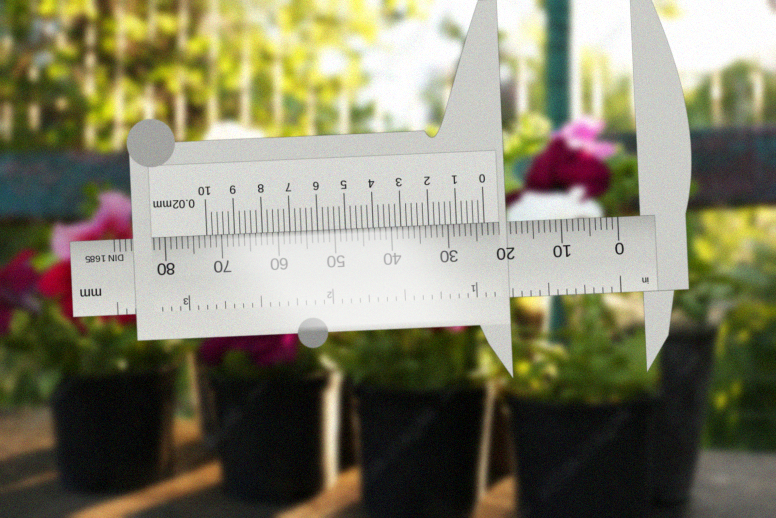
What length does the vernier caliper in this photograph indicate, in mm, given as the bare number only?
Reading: 23.6
